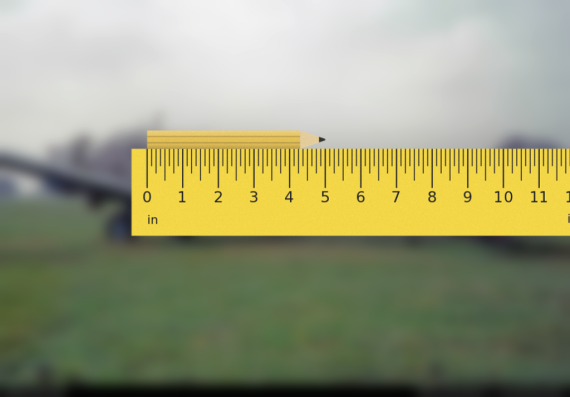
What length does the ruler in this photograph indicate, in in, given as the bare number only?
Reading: 5
